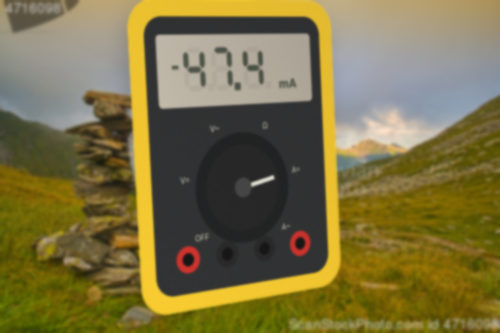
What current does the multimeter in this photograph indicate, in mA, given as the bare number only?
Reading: -47.4
